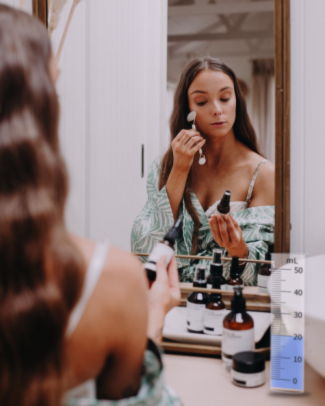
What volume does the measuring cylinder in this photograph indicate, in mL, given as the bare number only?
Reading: 20
